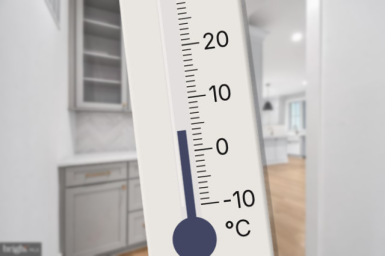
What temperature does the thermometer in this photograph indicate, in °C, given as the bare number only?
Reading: 4
